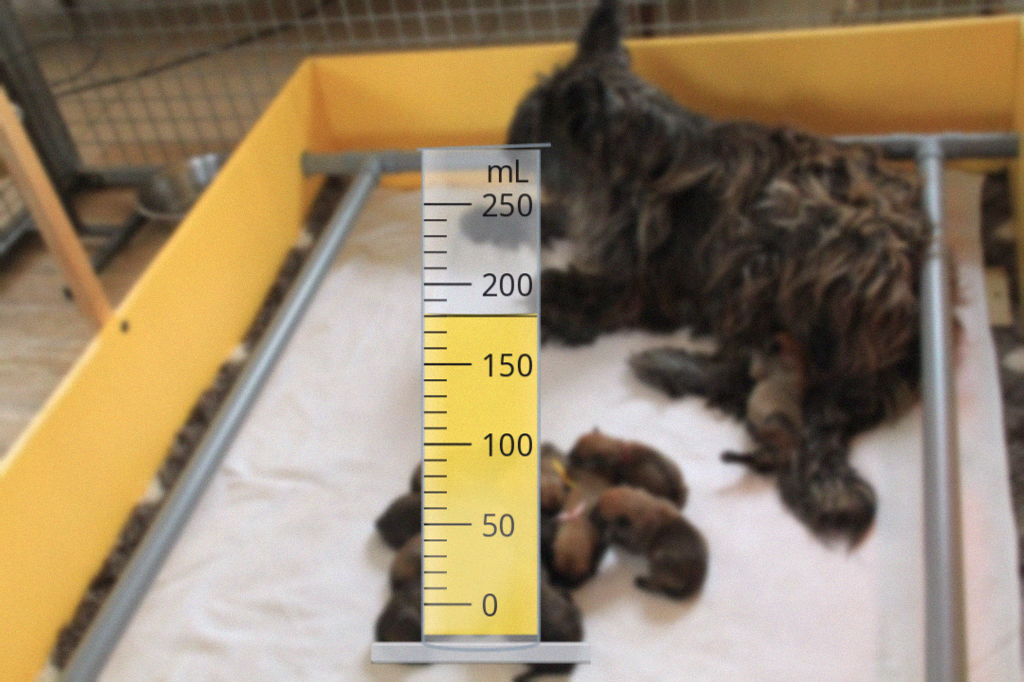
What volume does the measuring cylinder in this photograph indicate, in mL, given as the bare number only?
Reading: 180
